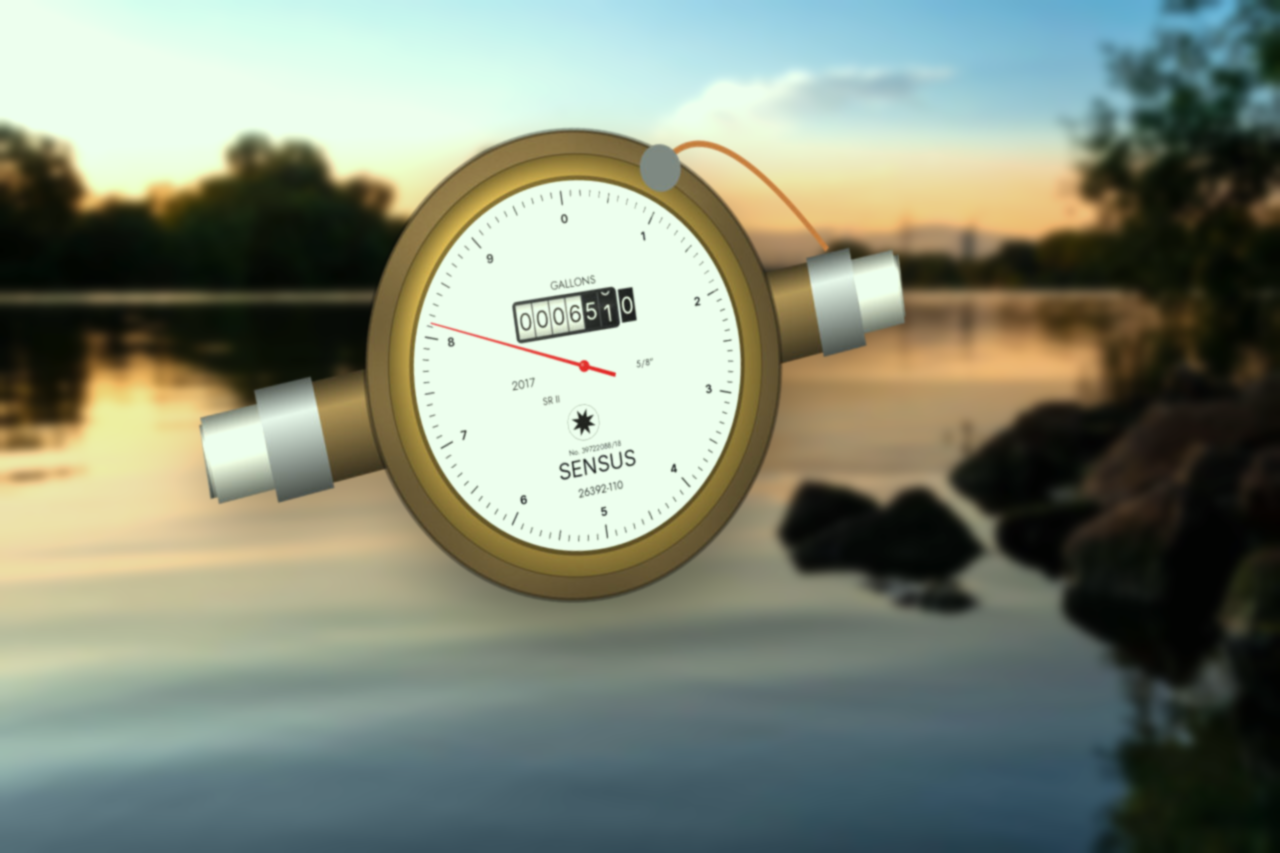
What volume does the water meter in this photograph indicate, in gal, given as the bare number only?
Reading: 6508.1
